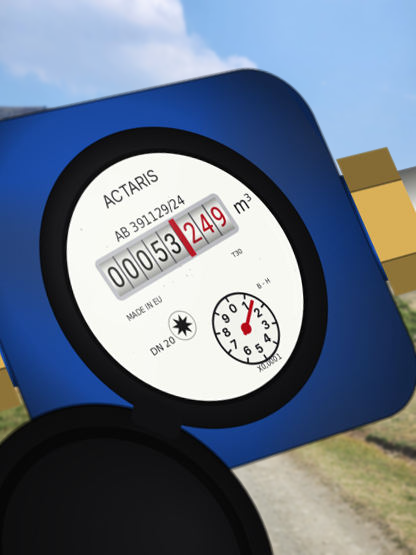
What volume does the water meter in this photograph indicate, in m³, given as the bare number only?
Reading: 53.2491
